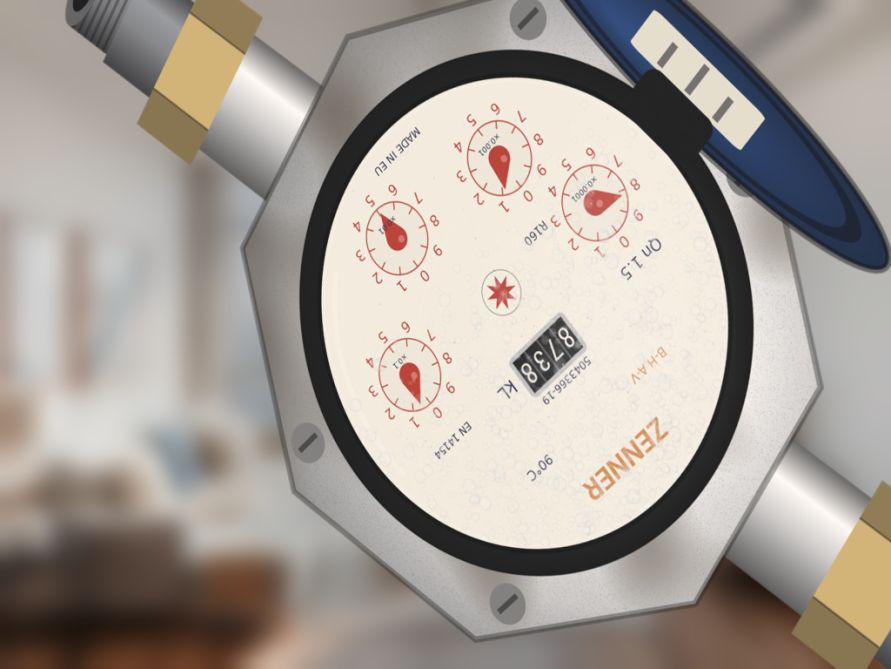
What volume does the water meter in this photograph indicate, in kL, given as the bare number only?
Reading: 8738.0508
